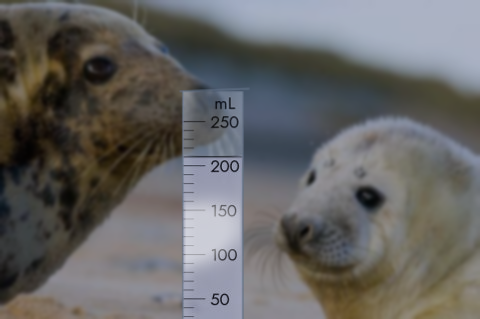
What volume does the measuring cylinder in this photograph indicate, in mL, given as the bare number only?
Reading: 210
